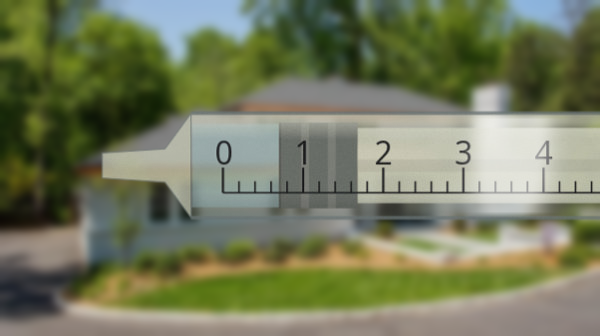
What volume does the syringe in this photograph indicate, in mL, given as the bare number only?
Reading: 0.7
